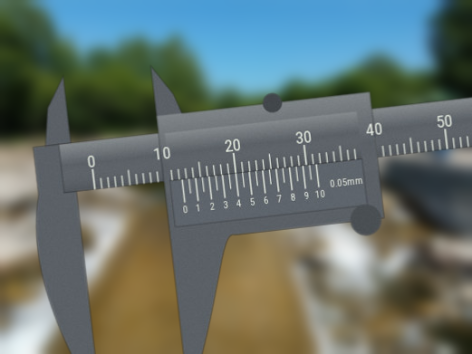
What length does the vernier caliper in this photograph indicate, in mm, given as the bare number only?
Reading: 12.4
